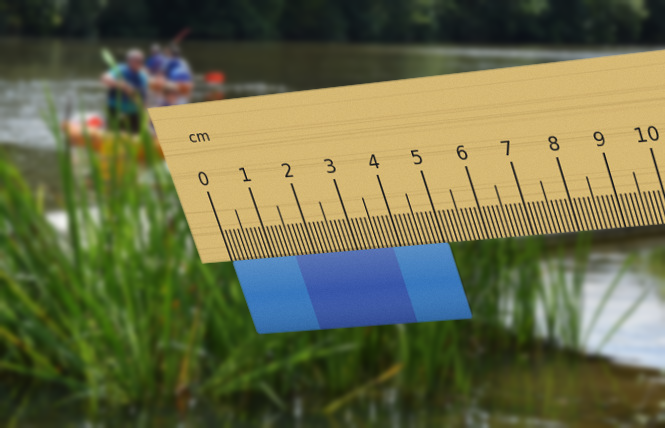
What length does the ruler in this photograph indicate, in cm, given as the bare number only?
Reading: 5.1
